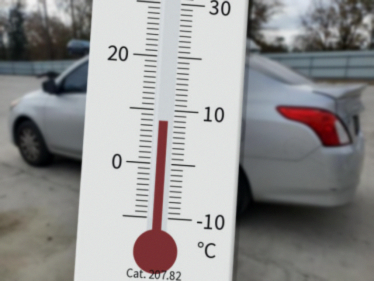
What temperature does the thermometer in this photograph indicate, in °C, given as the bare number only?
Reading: 8
